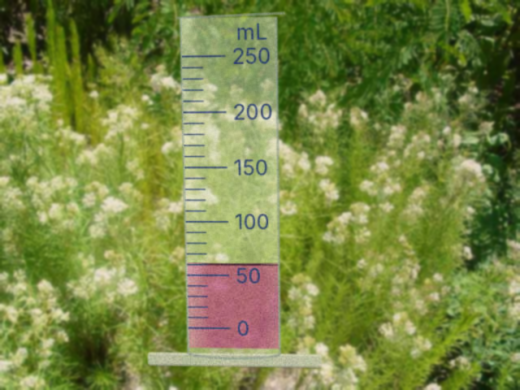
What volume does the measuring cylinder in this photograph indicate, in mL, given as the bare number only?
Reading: 60
